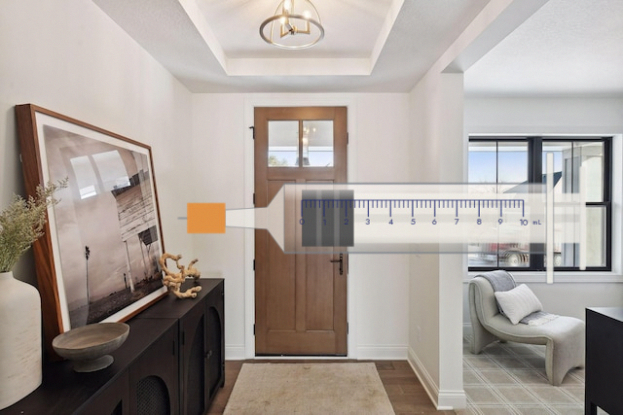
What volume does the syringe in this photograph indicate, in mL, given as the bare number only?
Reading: 0
